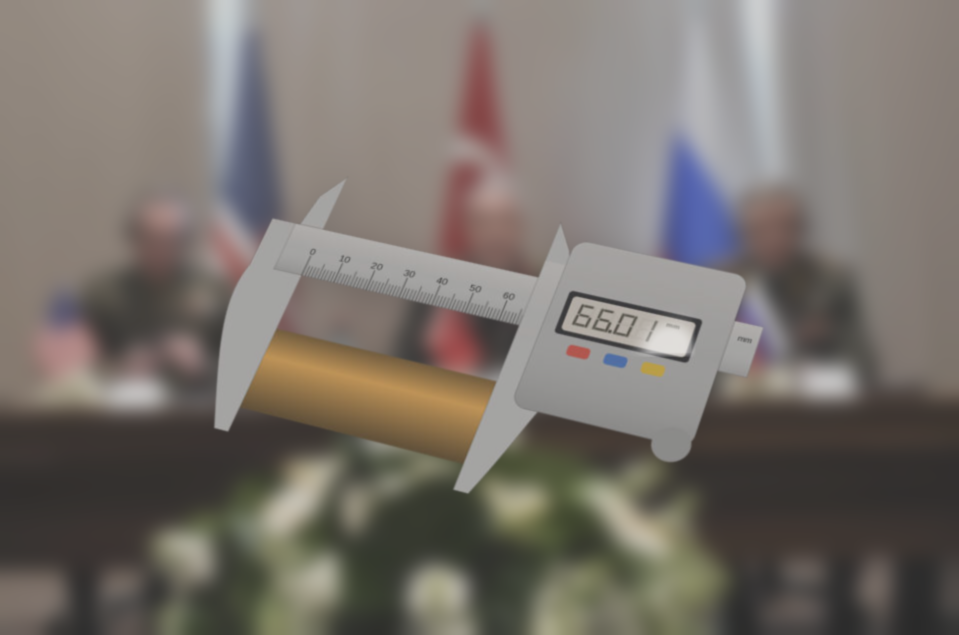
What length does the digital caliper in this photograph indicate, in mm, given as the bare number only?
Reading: 66.01
